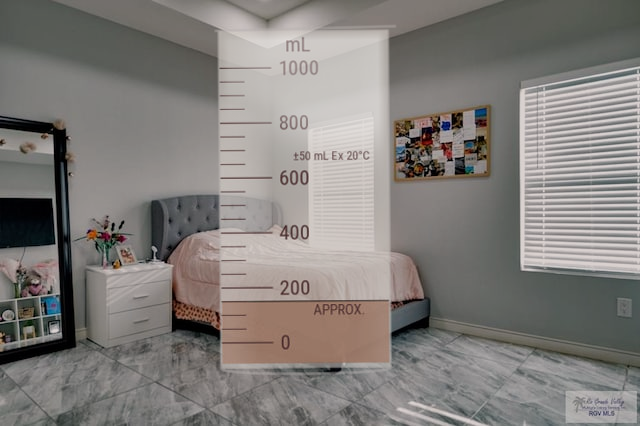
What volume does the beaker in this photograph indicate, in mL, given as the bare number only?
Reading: 150
